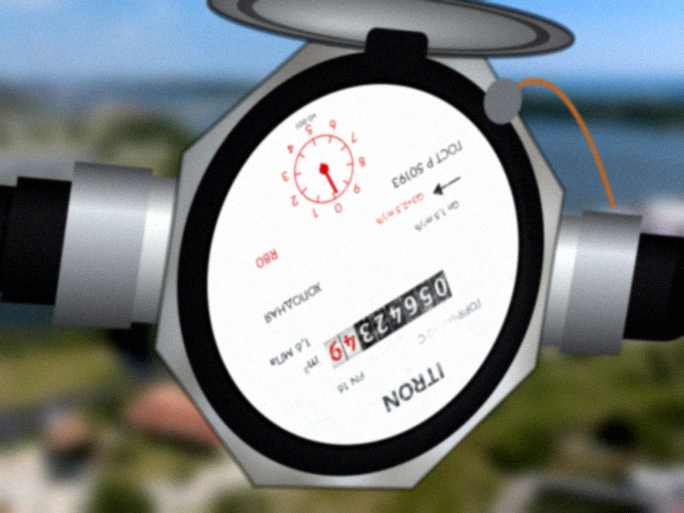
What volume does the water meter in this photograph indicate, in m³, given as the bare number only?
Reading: 56423.489
